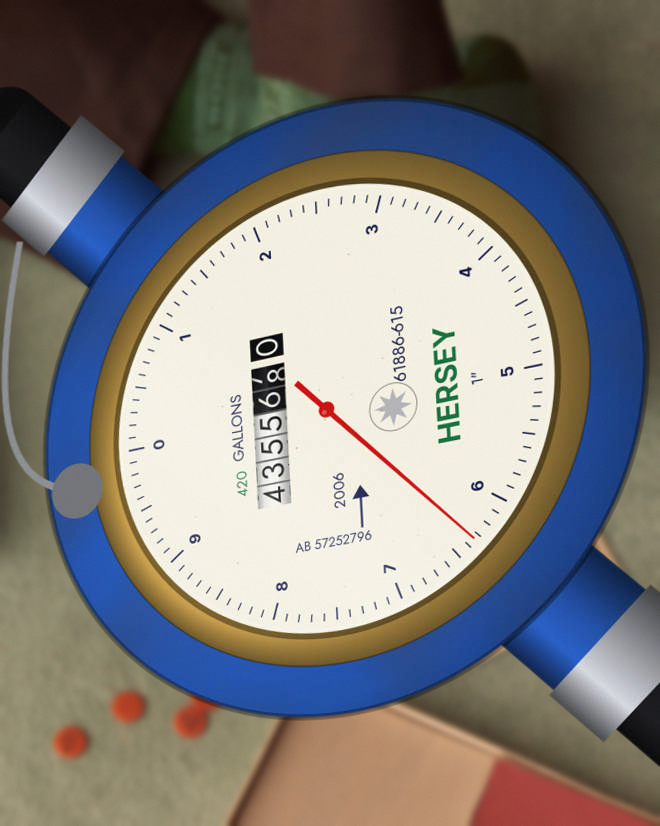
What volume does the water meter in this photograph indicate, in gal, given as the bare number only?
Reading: 4355676.3
